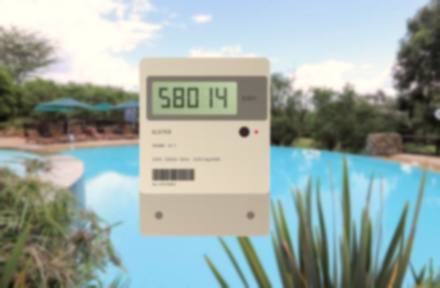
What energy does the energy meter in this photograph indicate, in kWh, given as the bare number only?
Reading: 58014
